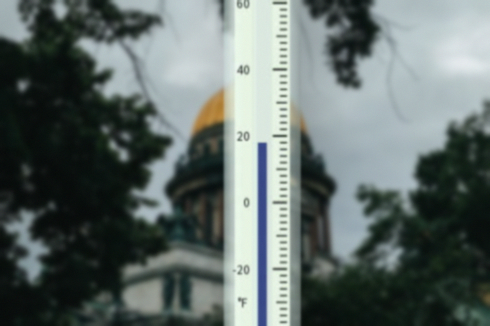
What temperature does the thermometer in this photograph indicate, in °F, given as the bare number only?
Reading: 18
